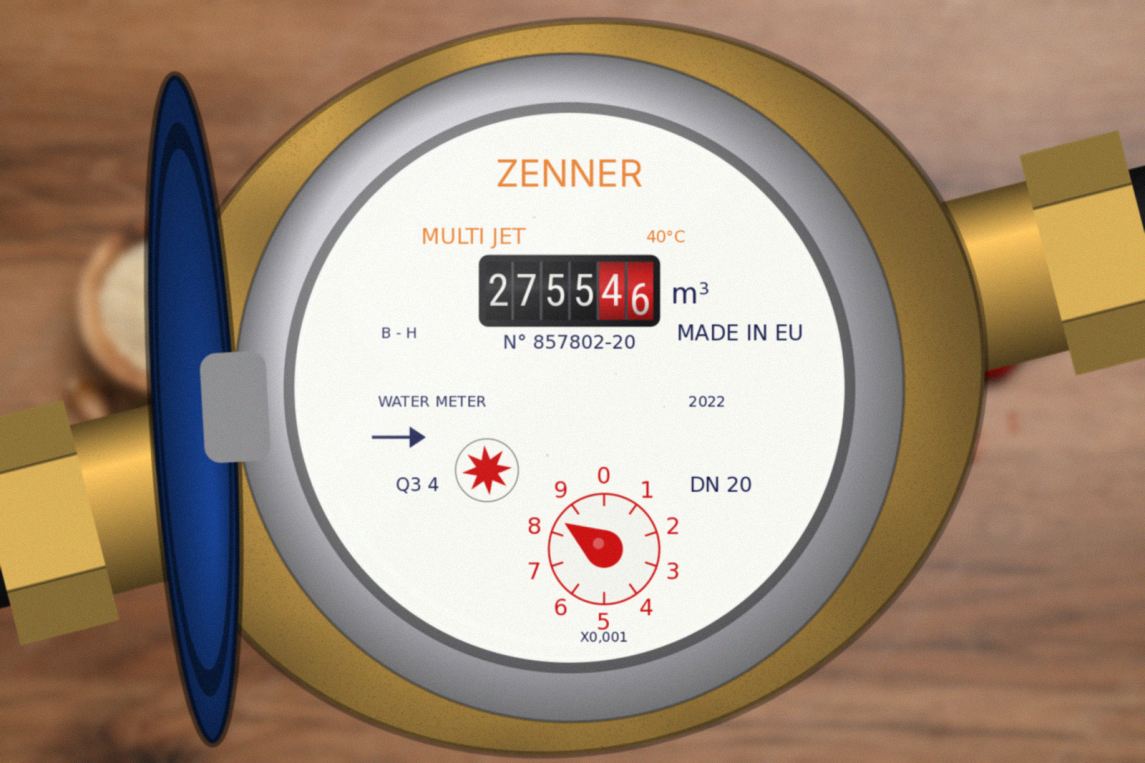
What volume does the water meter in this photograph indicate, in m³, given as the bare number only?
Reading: 2755.458
